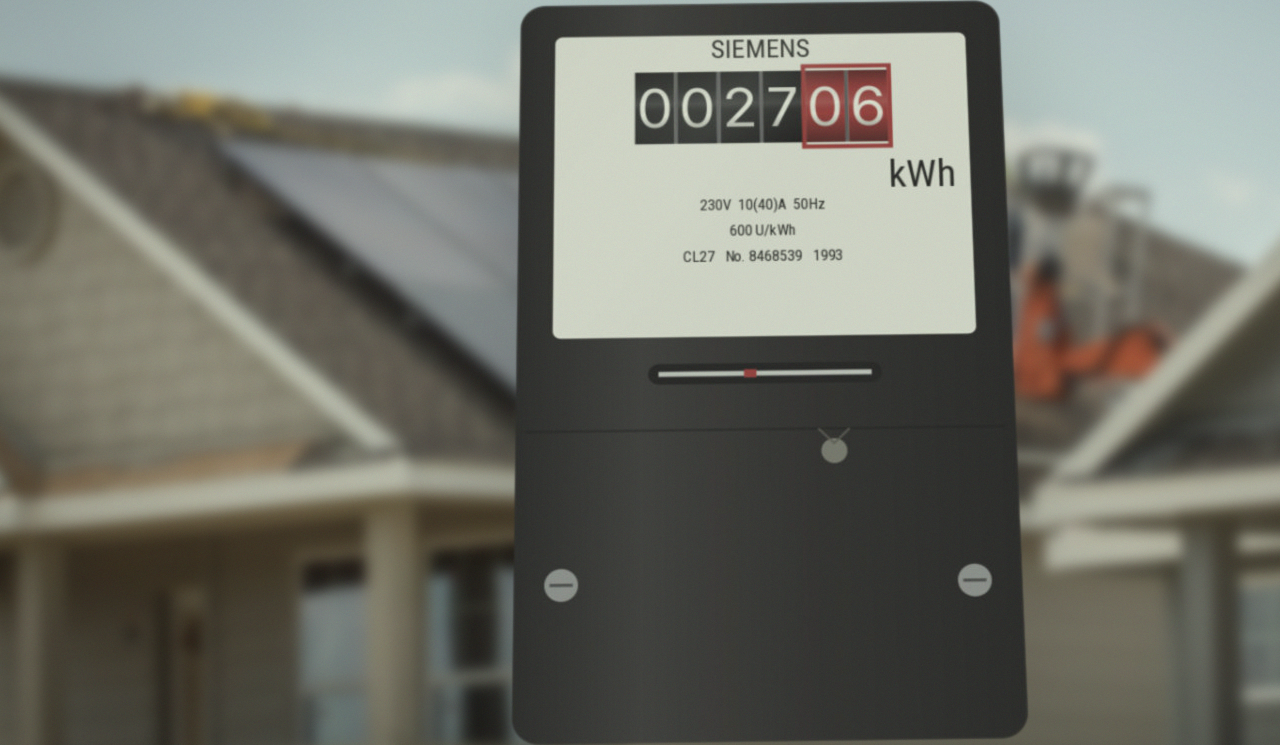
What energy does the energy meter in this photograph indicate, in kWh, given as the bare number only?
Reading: 27.06
